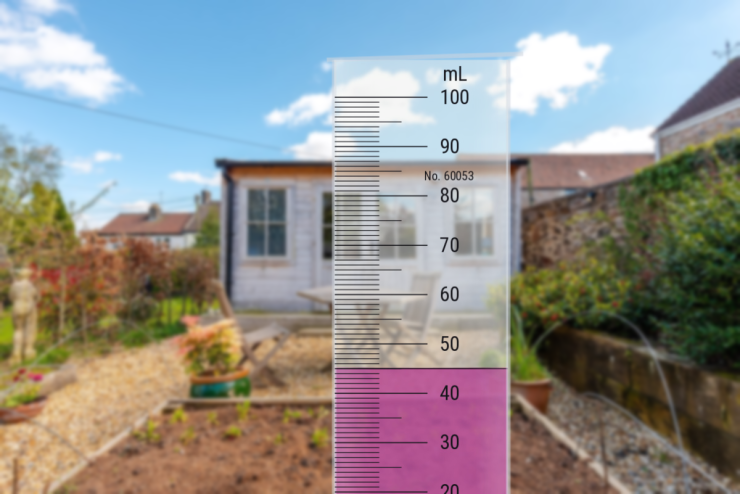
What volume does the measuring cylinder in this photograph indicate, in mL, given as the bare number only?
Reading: 45
